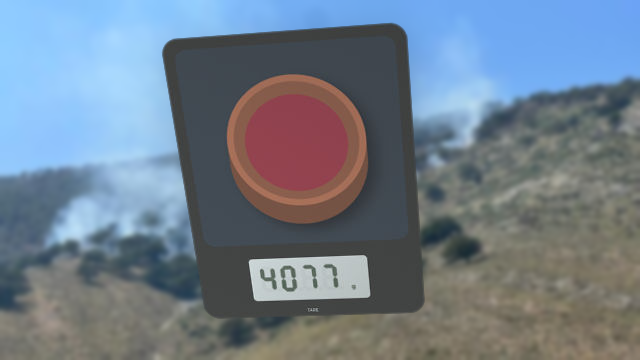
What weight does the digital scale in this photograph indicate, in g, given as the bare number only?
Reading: 4077
